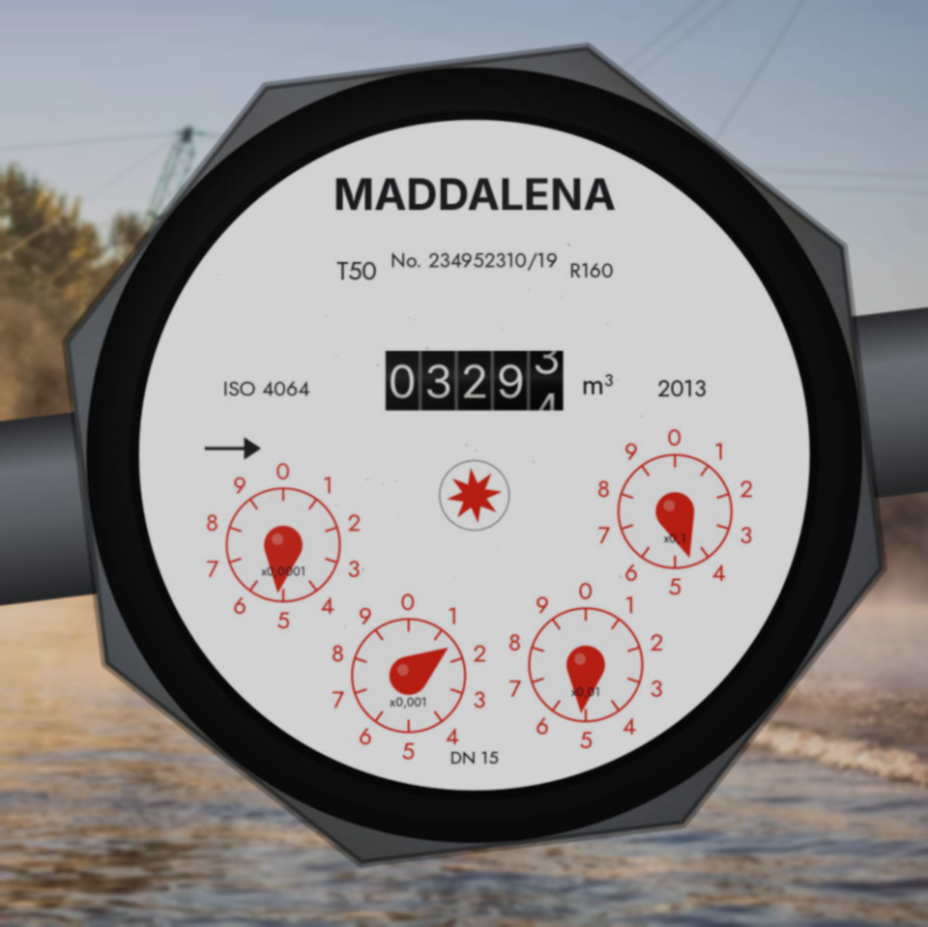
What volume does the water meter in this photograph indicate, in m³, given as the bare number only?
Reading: 3293.4515
